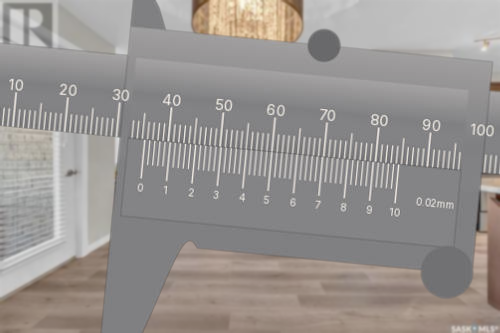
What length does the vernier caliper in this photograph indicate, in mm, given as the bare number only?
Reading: 35.5
